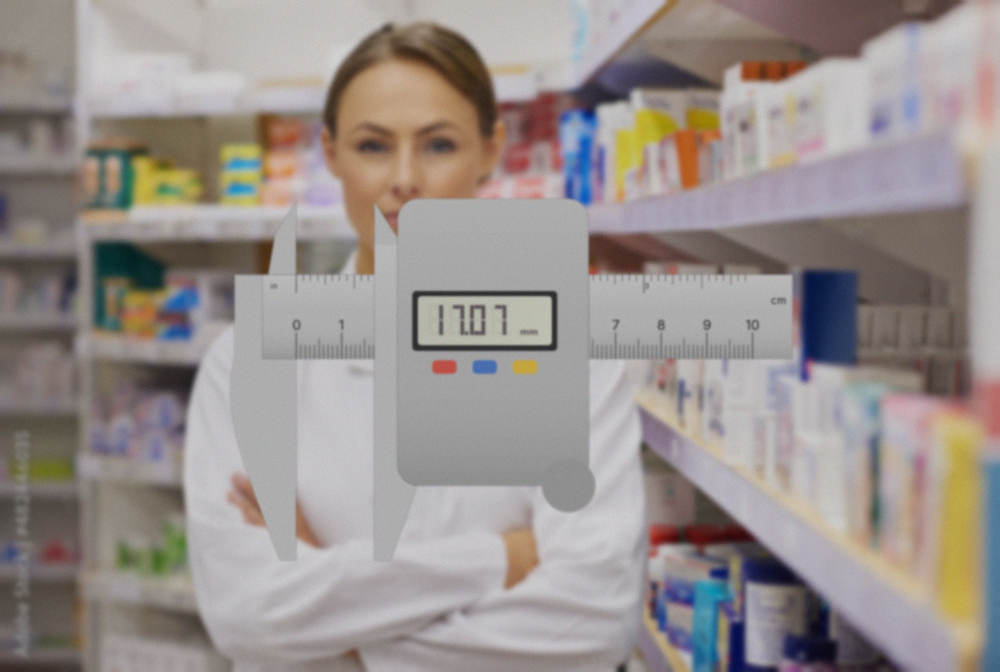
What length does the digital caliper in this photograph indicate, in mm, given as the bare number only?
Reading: 17.07
